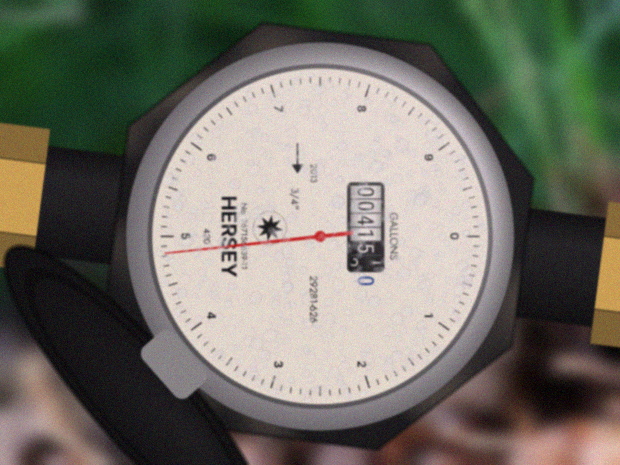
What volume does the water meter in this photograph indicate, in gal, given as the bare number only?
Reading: 41514.8
